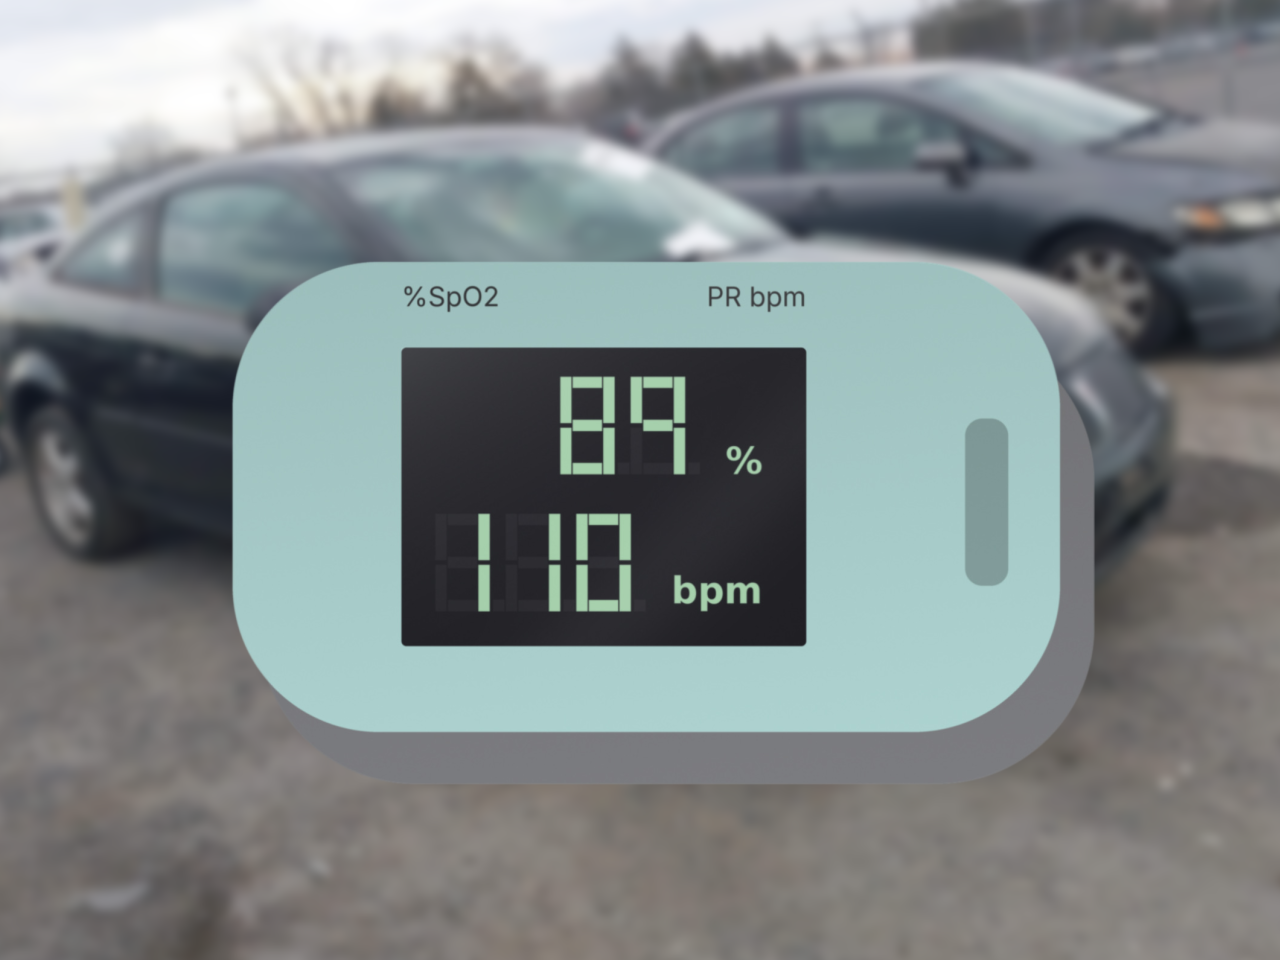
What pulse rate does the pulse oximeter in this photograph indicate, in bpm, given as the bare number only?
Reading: 110
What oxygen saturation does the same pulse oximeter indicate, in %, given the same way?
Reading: 89
